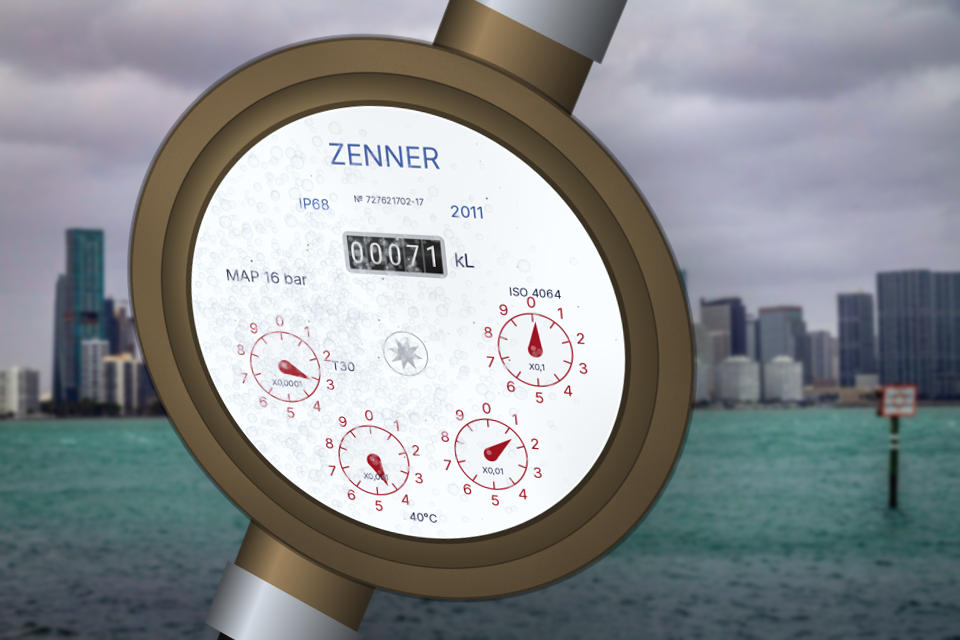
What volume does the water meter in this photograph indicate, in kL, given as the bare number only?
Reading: 71.0143
